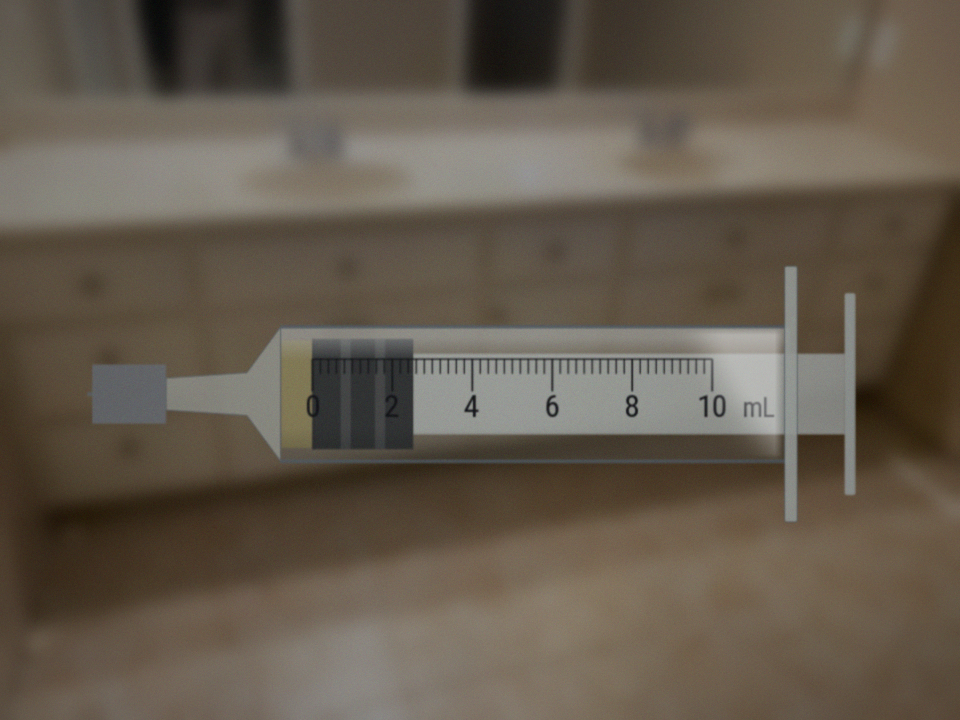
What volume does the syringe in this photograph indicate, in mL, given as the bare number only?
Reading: 0
